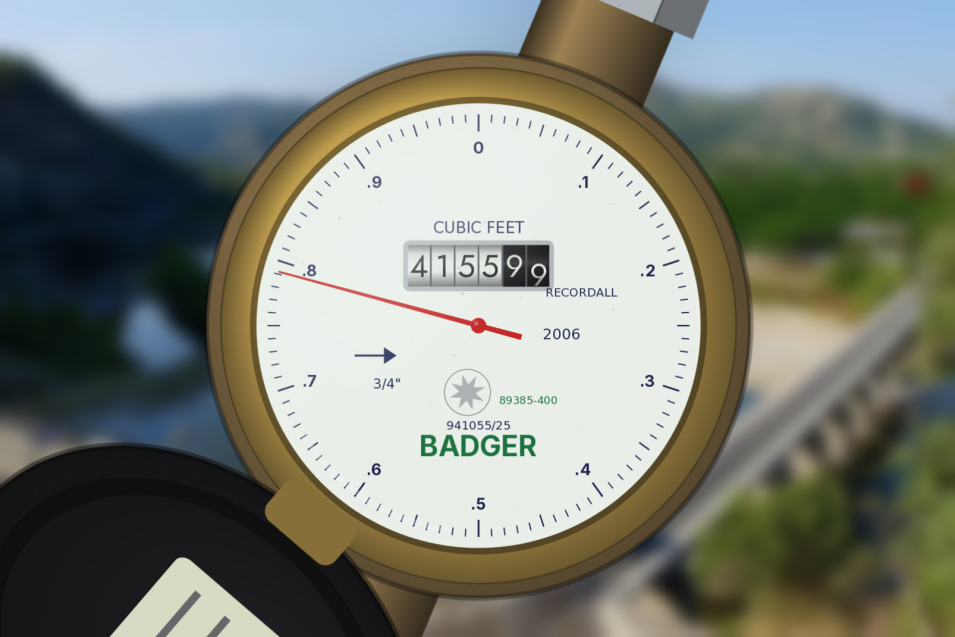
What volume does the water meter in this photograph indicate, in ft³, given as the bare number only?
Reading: 415598.79
